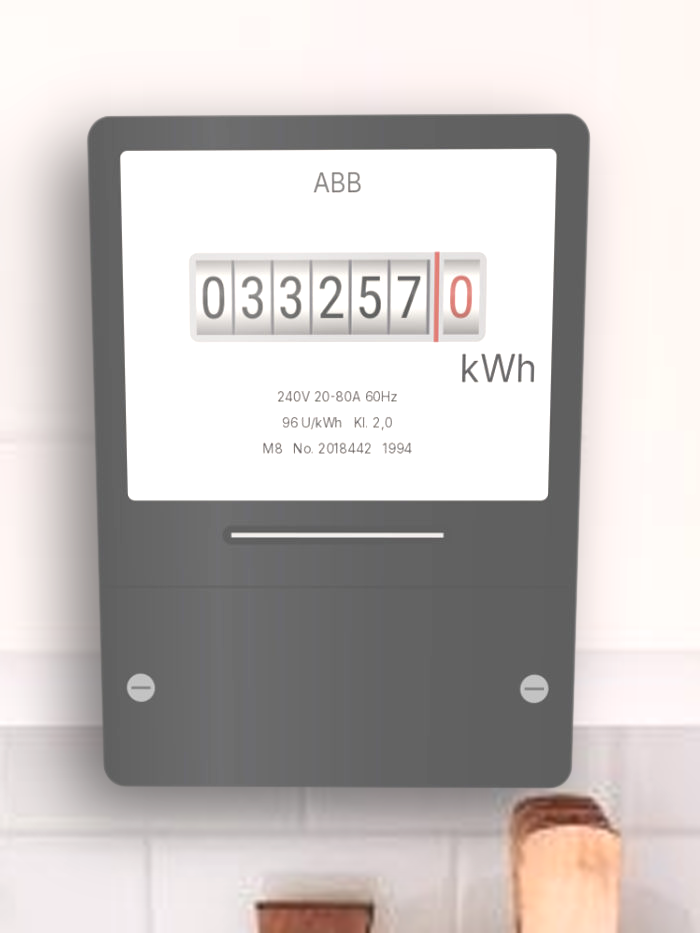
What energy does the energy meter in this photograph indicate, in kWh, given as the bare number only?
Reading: 33257.0
